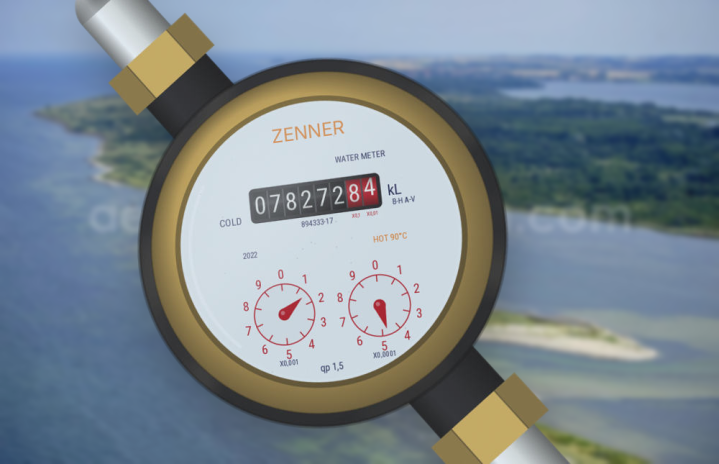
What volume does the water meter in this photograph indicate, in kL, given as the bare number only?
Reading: 78272.8414
